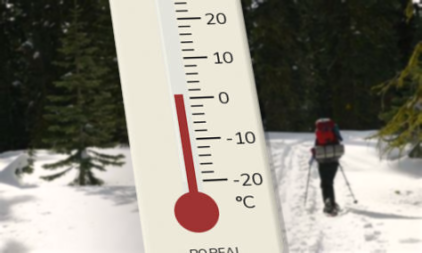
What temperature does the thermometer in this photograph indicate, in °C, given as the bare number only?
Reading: 1
